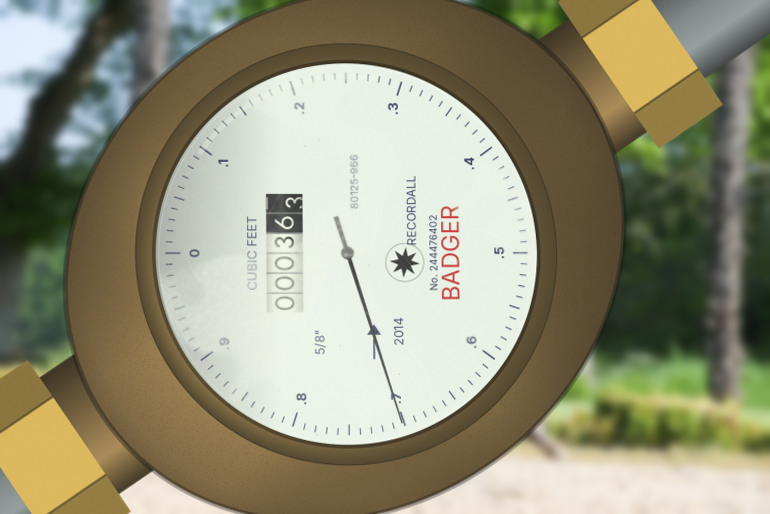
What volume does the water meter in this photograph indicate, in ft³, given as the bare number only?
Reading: 362.70
